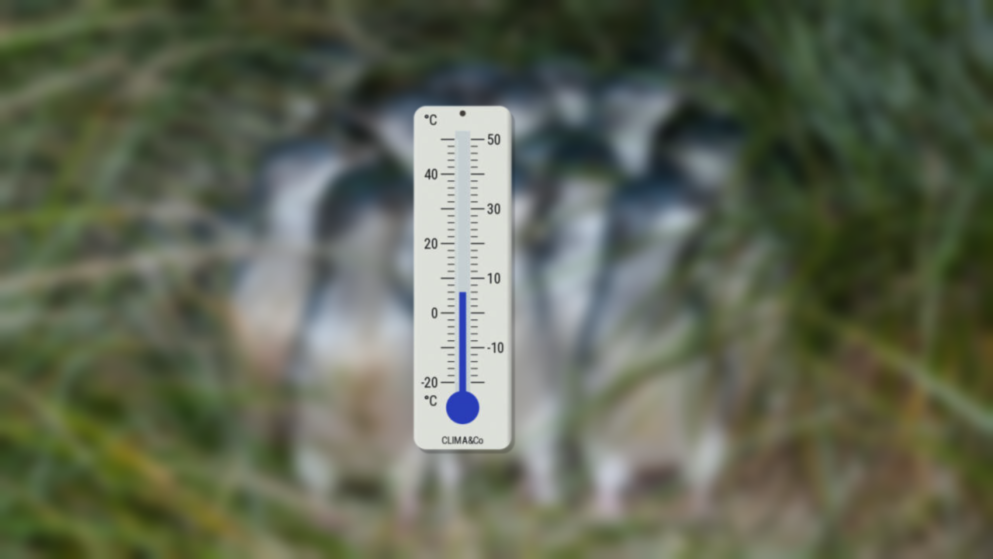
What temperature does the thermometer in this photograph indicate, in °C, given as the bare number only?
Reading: 6
